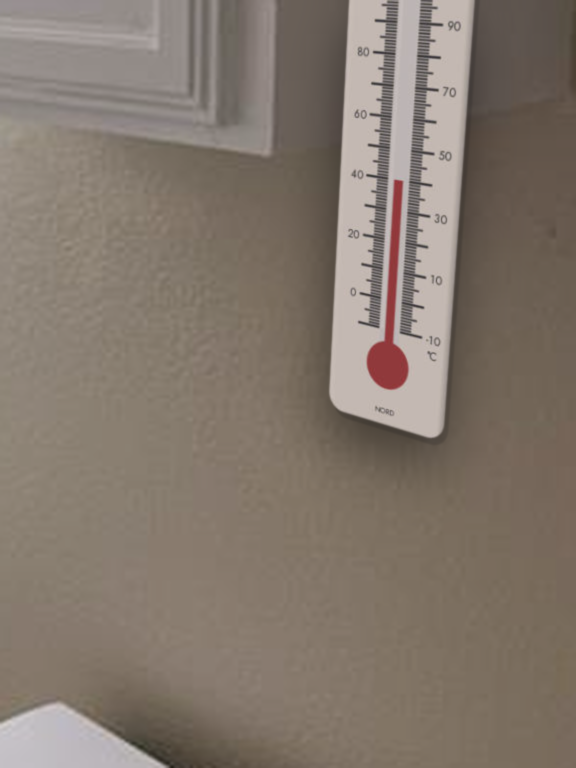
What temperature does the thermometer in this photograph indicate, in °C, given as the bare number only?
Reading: 40
